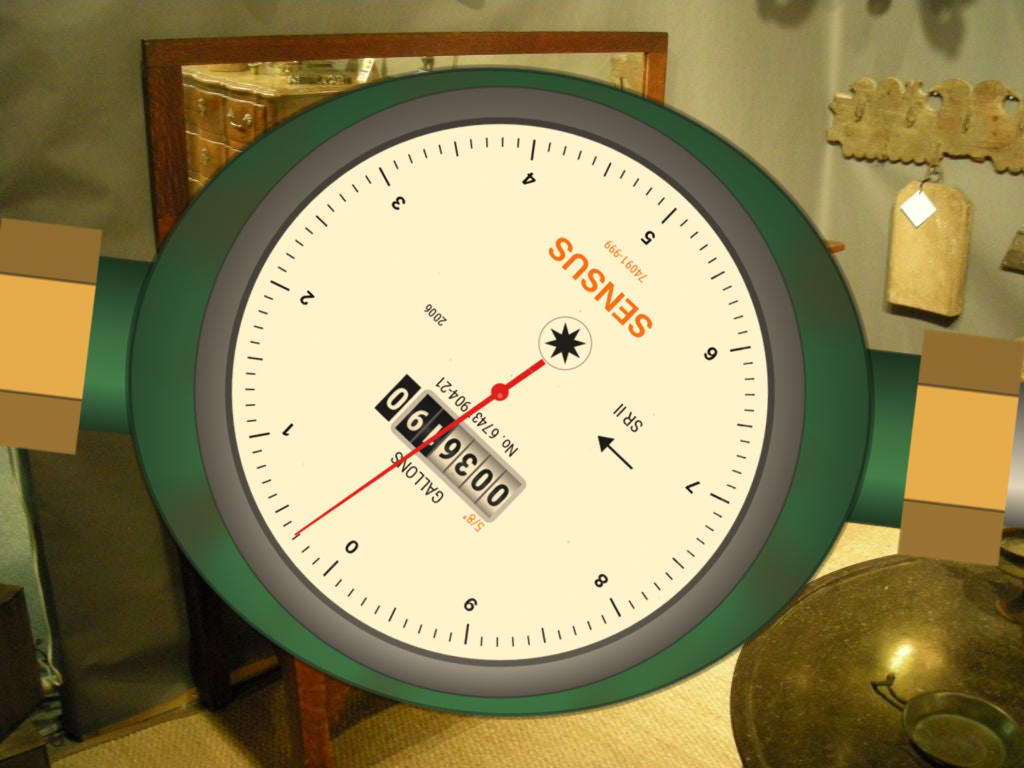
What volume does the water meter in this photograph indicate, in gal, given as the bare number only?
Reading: 36190.3
